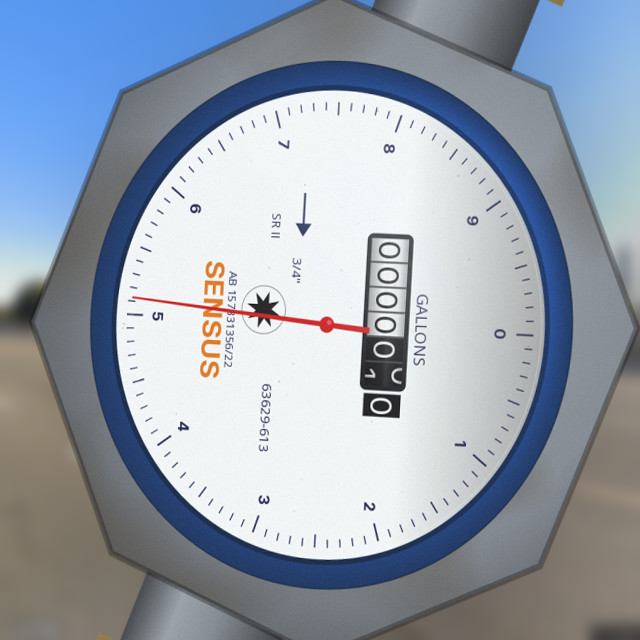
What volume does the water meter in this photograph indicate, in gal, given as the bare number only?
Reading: 5.1
